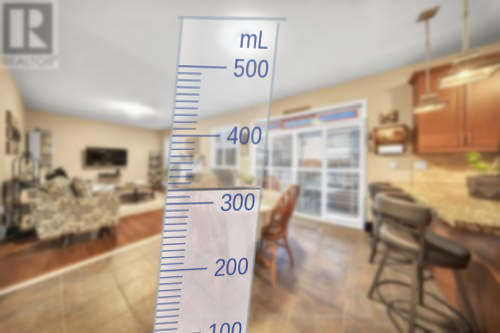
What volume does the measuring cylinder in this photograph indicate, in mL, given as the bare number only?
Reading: 320
